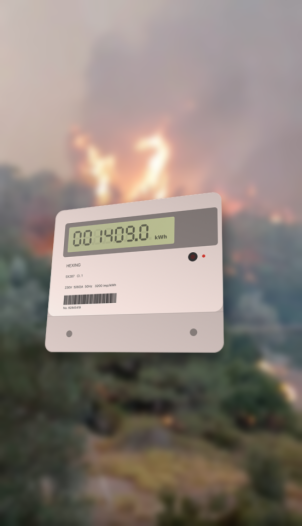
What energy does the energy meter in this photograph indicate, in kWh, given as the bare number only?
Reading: 1409.0
